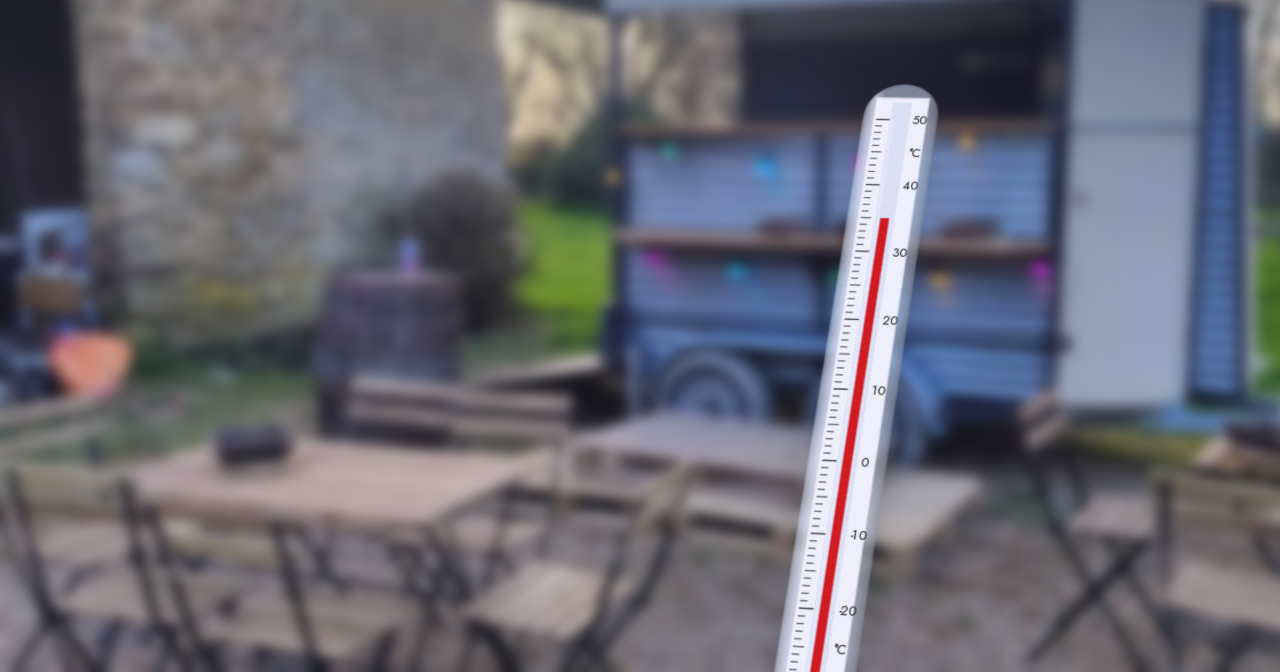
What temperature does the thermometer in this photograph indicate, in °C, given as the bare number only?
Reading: 35
